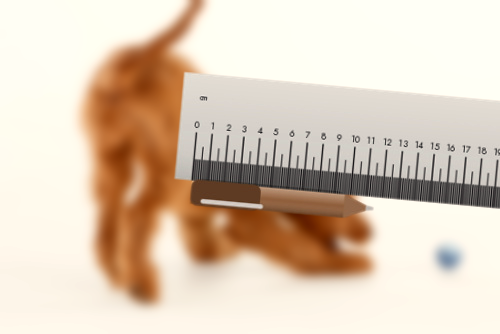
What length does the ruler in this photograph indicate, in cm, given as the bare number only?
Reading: 11.5
